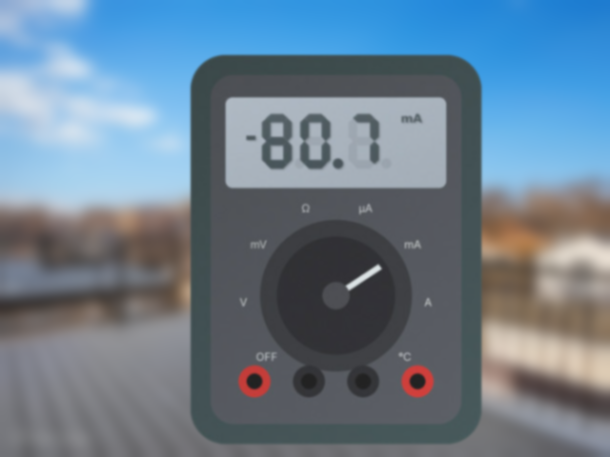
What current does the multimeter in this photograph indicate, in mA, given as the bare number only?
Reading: -80.7
